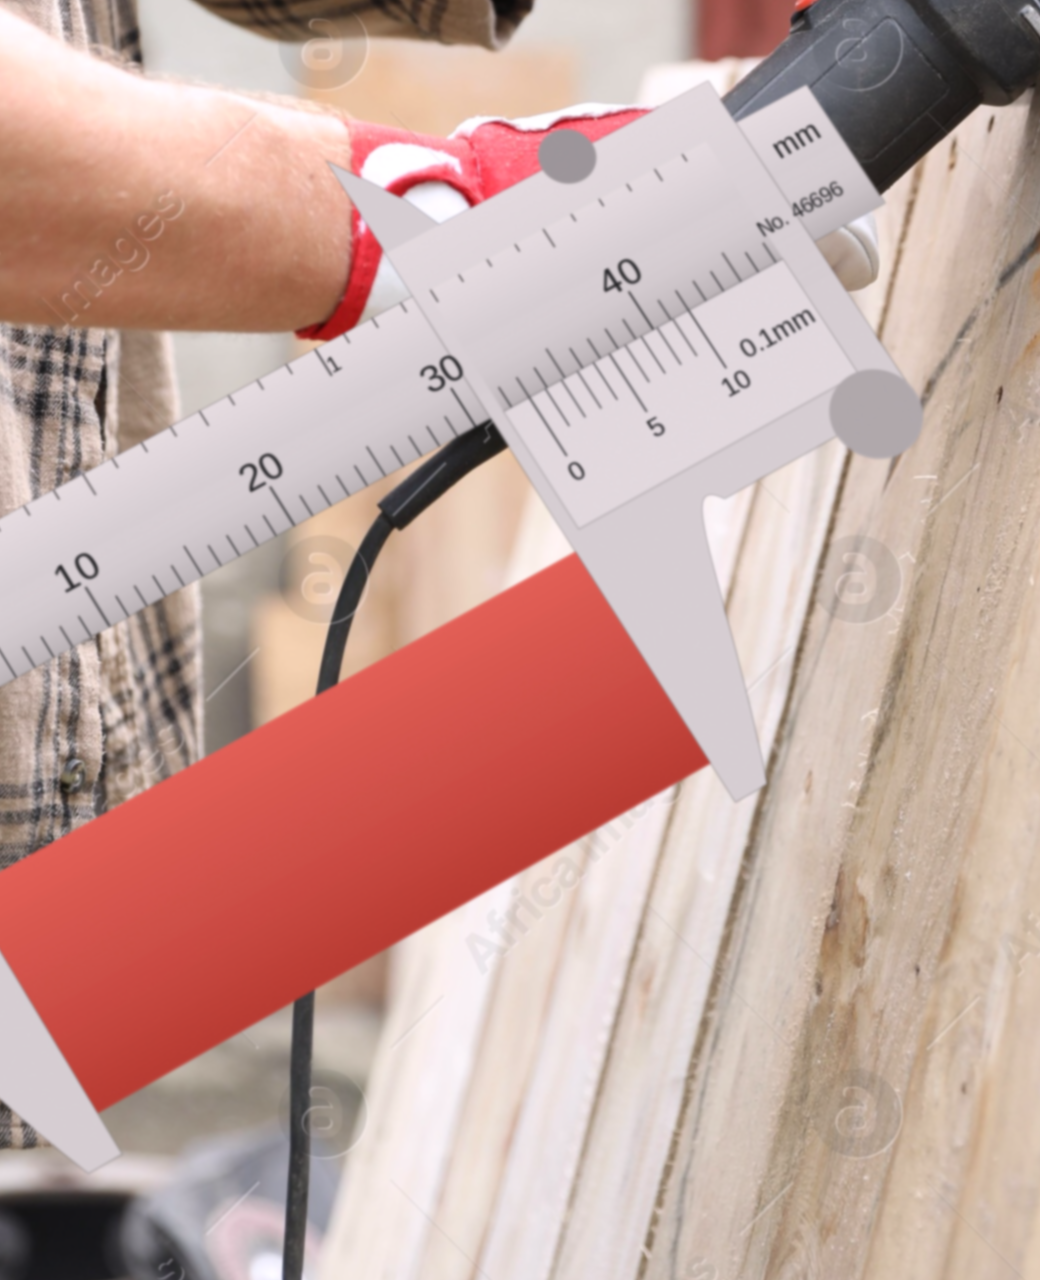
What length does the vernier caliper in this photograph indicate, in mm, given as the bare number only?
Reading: 33.0
